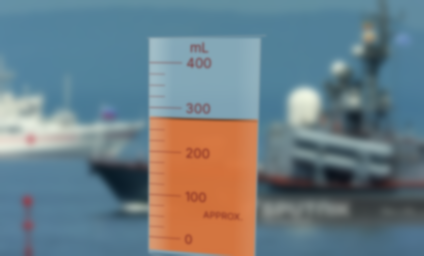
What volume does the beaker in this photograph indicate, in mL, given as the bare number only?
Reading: 275
